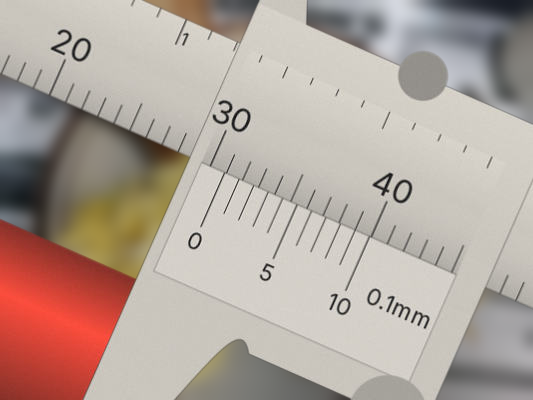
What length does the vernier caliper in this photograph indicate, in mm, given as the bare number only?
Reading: 30.9
